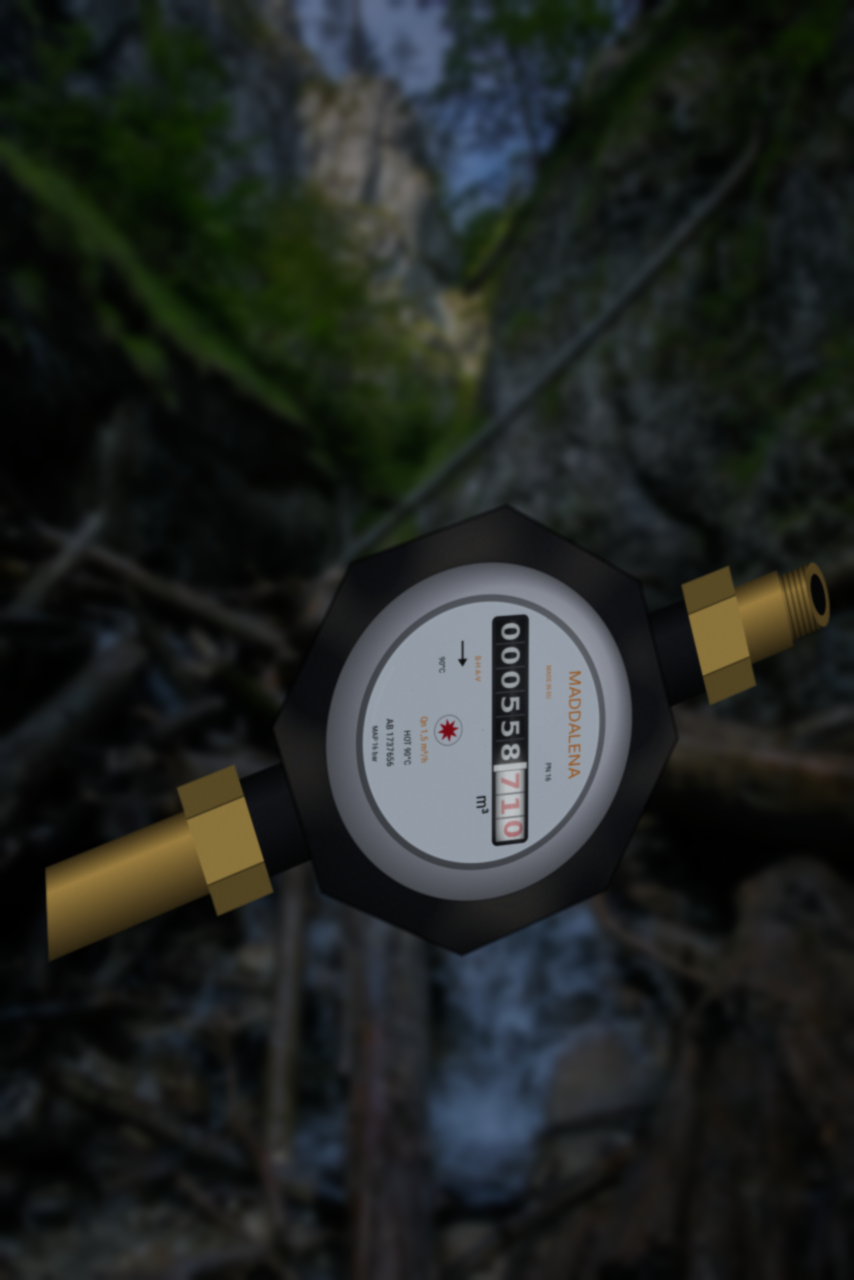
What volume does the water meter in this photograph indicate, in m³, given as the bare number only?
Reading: 558.710
